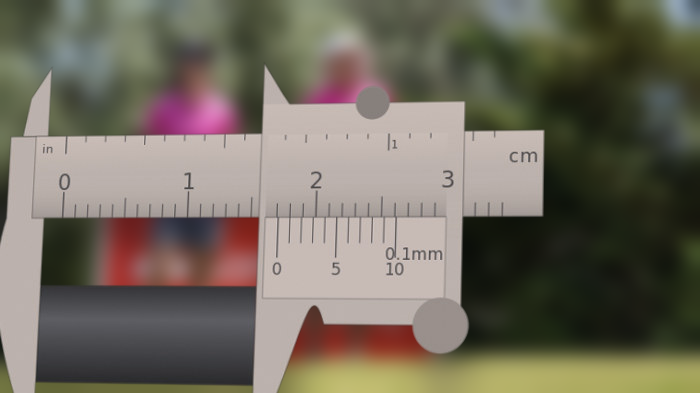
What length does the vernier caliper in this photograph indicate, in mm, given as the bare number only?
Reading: 17.1
